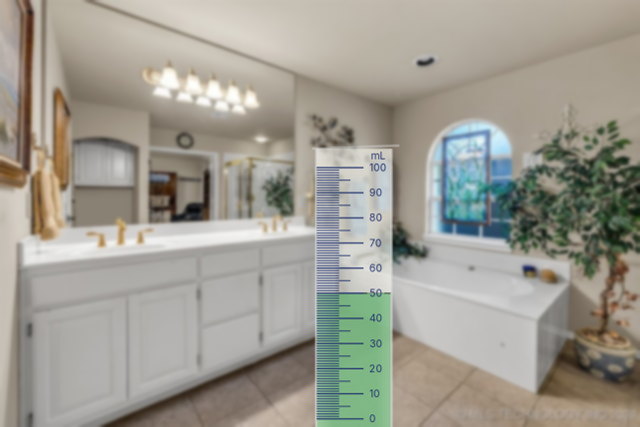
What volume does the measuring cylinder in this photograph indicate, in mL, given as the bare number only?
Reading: 50
